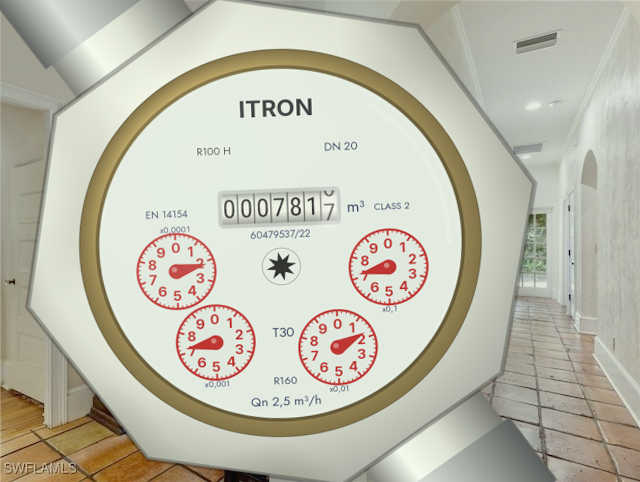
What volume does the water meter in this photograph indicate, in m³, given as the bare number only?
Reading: 7816.7172
